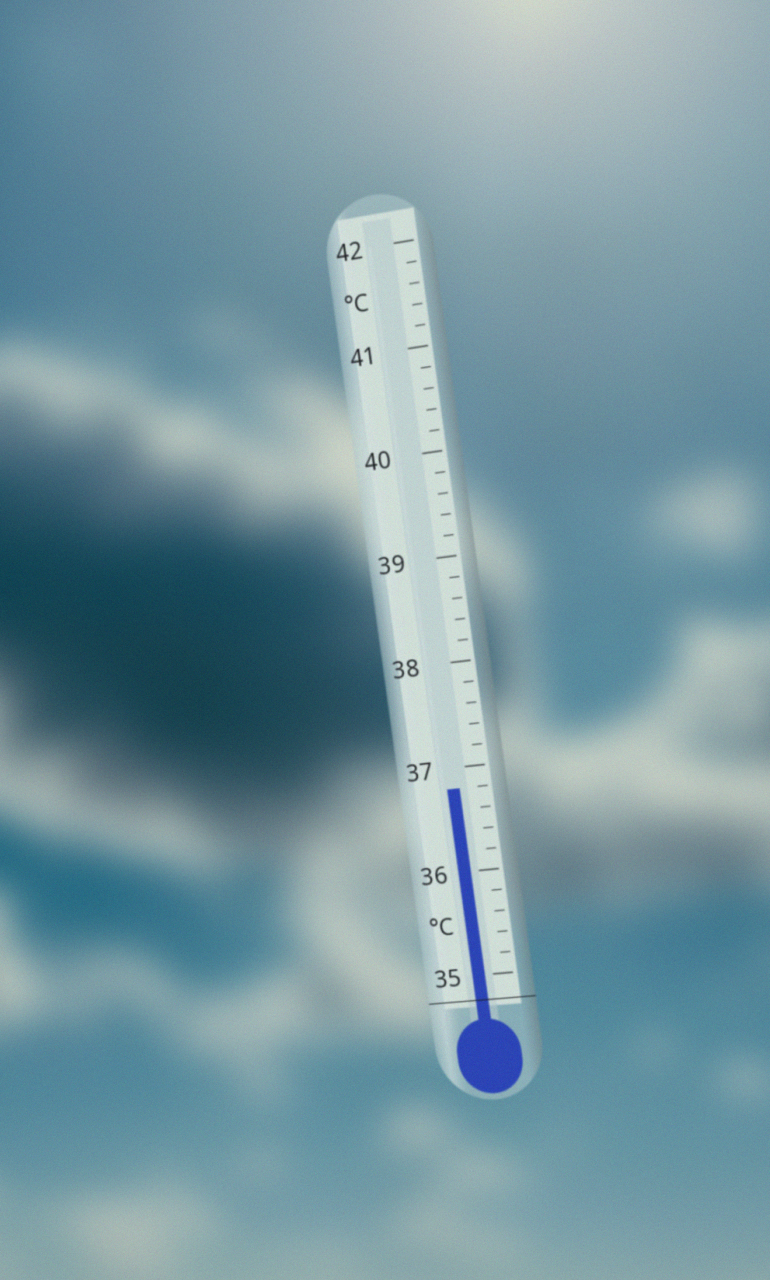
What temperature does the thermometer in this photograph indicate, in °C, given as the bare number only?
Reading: 36.8
